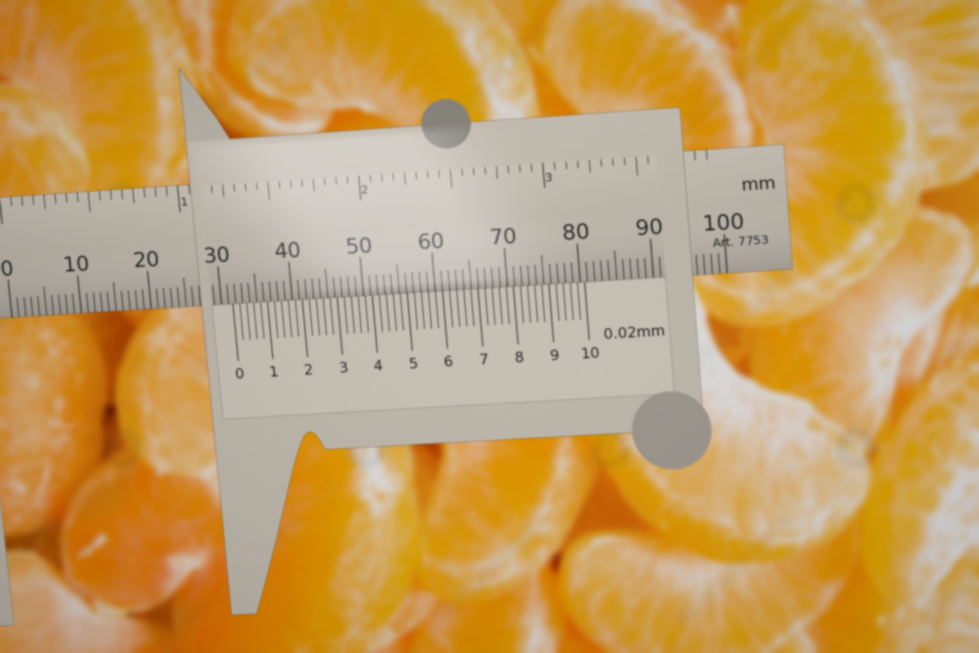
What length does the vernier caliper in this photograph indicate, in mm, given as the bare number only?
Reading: 31.6
